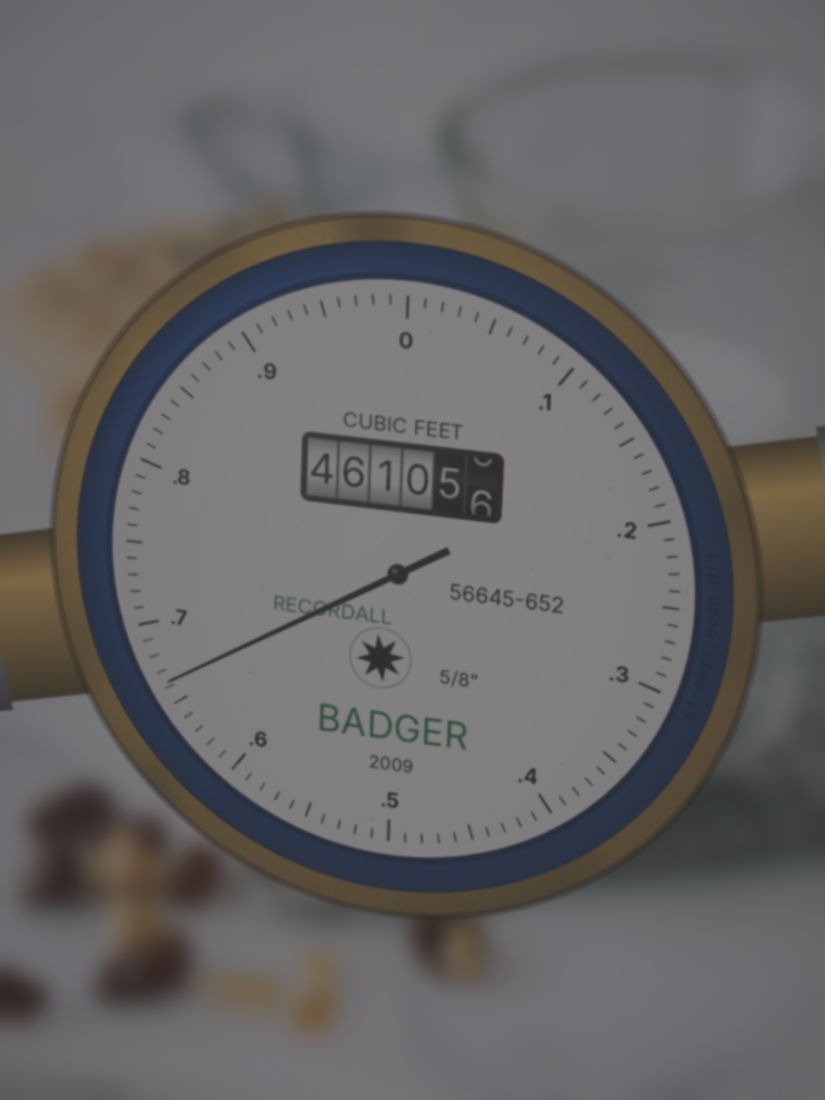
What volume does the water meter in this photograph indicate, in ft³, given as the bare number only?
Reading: 461055.66
